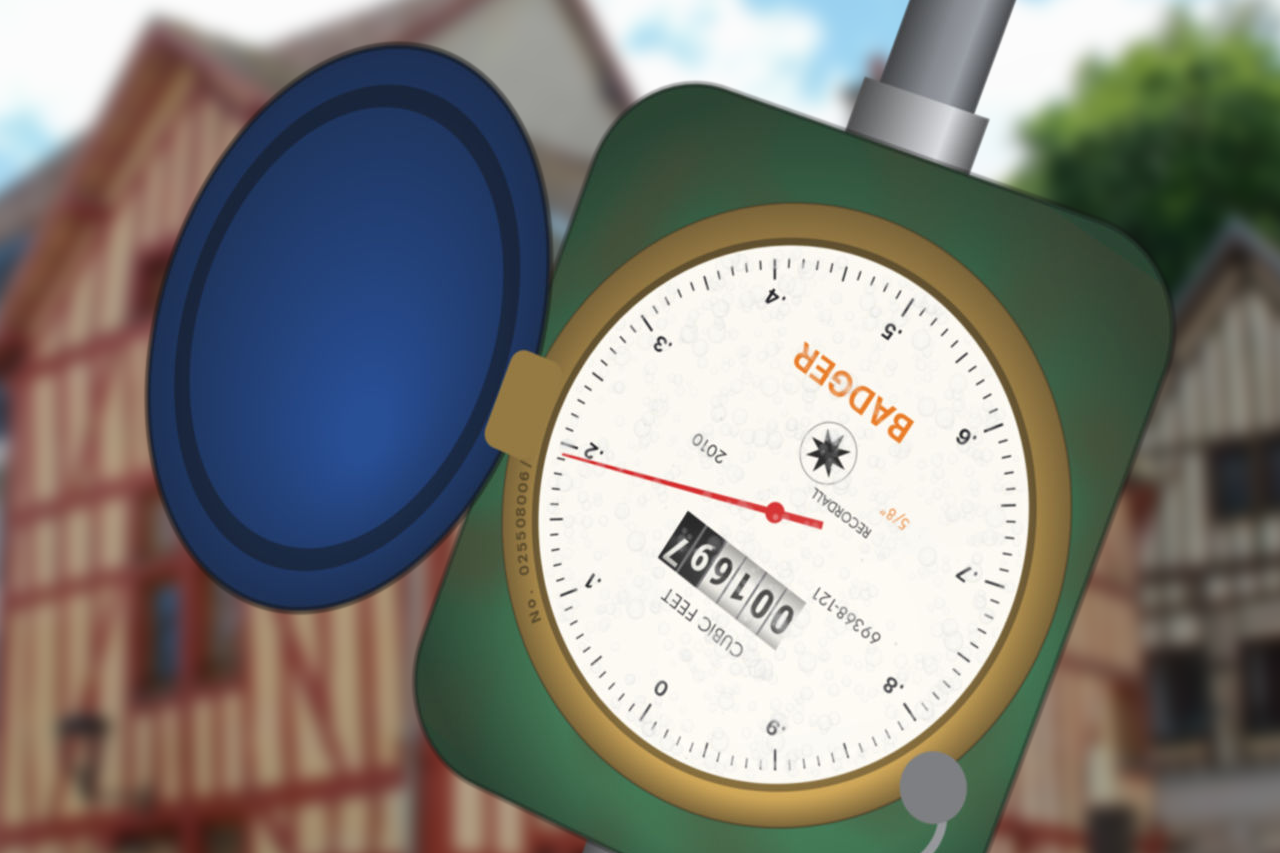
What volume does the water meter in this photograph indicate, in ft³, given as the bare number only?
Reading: 1697.19
